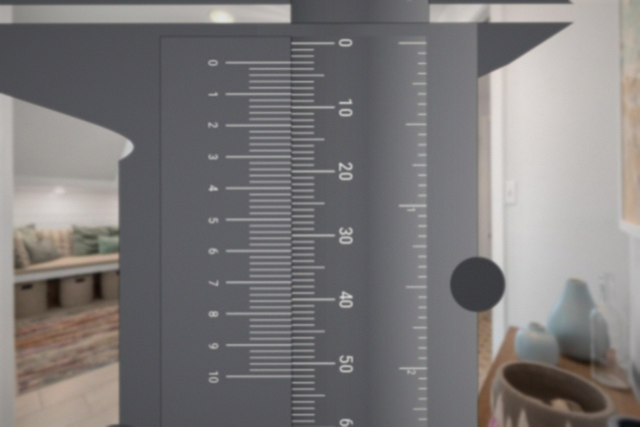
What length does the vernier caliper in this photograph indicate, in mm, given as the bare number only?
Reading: 3.0
